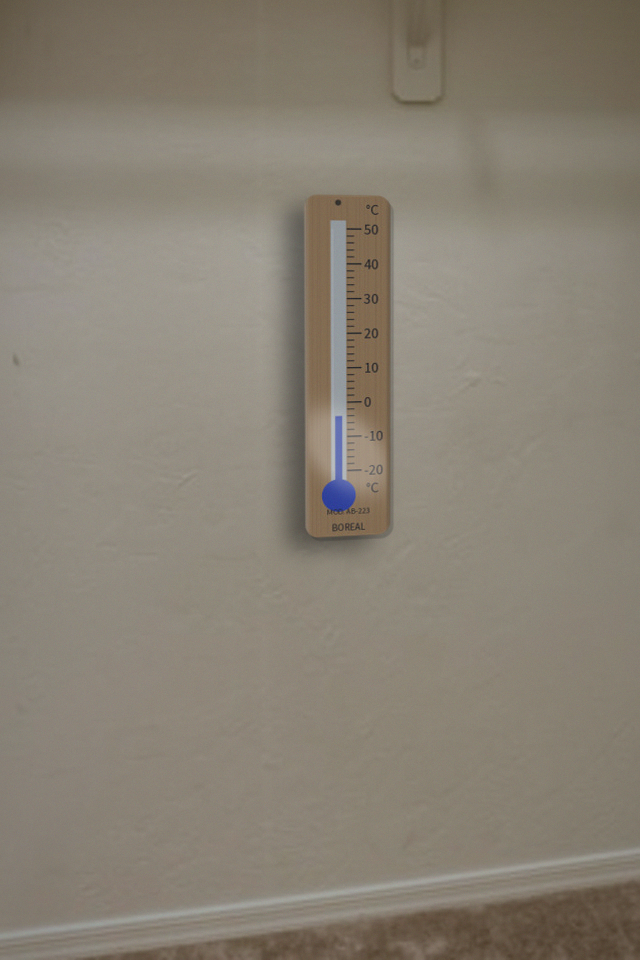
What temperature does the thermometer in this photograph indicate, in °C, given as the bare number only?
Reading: -4
